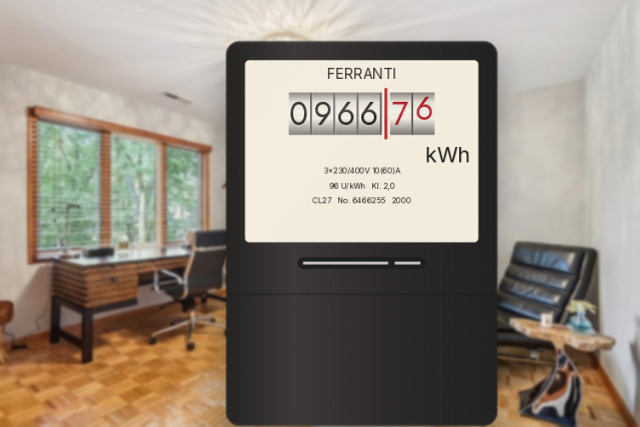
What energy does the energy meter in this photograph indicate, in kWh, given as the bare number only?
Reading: 966.76
